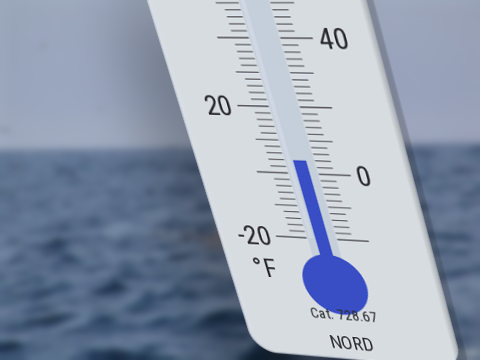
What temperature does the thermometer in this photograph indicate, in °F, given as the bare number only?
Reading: 4
